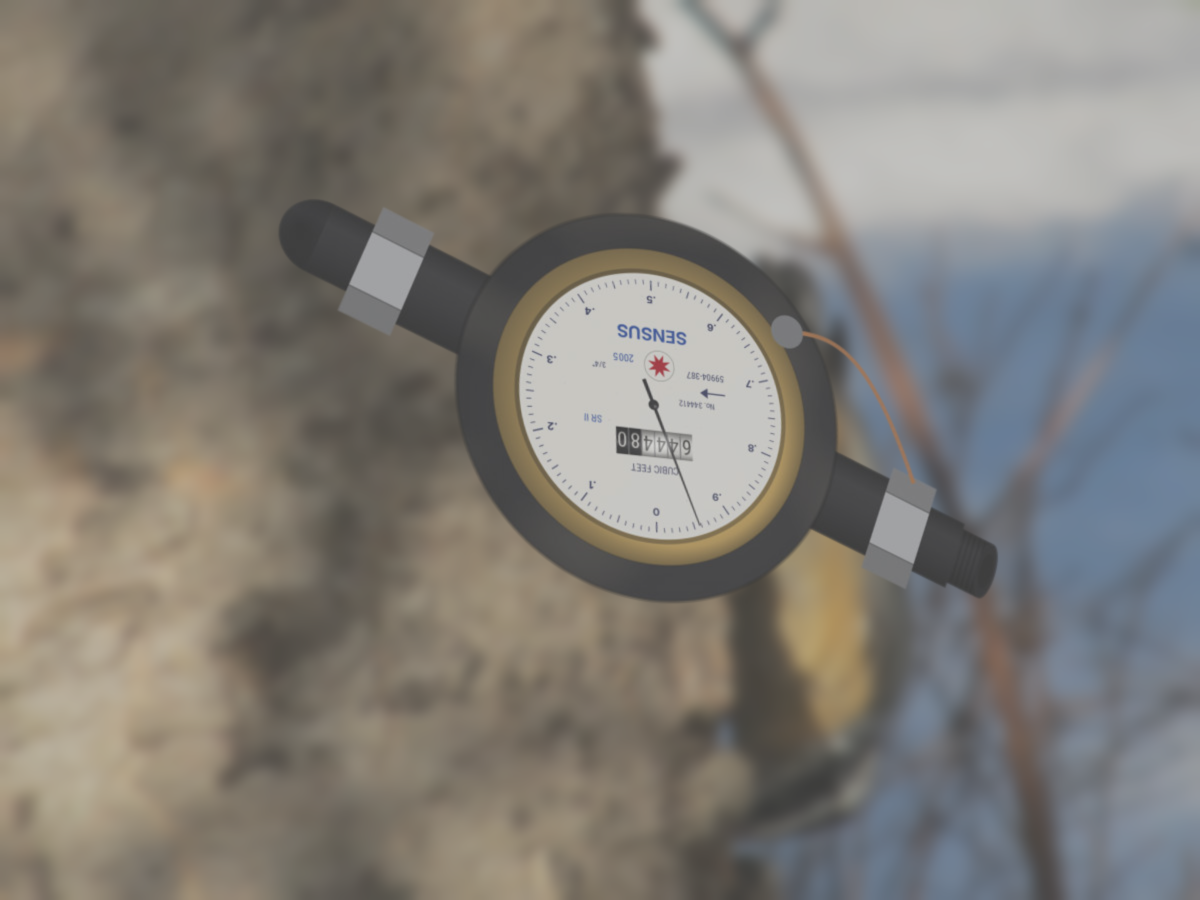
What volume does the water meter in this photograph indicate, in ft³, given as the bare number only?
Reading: 644479.94
